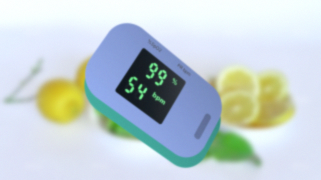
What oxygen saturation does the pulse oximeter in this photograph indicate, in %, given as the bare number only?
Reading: 99
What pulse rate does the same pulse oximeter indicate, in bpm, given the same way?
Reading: 54
